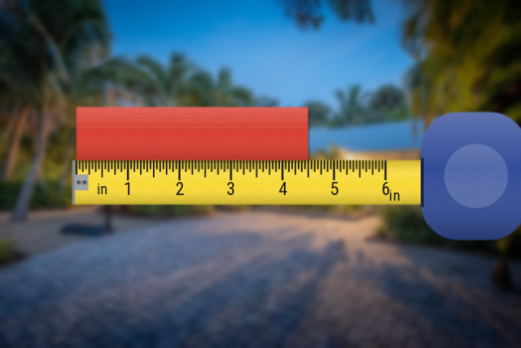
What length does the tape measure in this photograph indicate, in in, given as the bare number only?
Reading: 4.5
